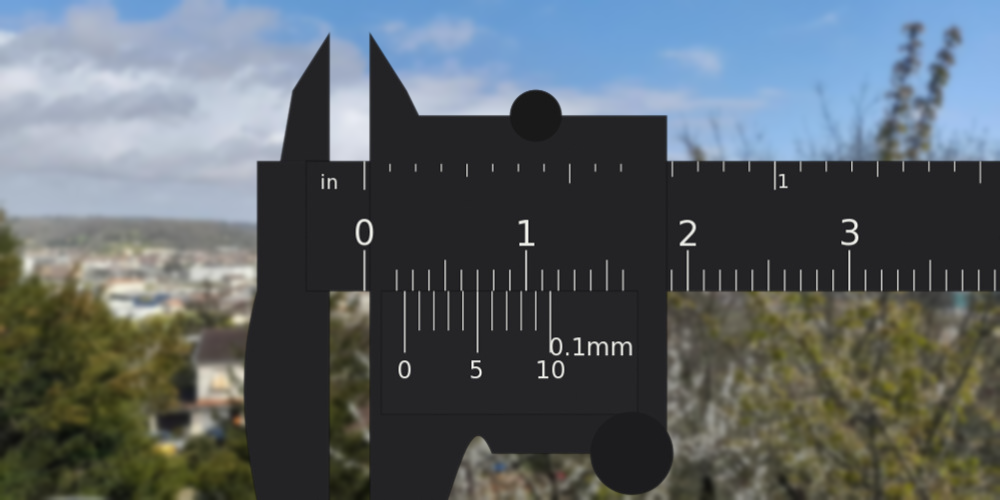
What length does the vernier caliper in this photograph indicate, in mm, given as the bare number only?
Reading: 2.5
